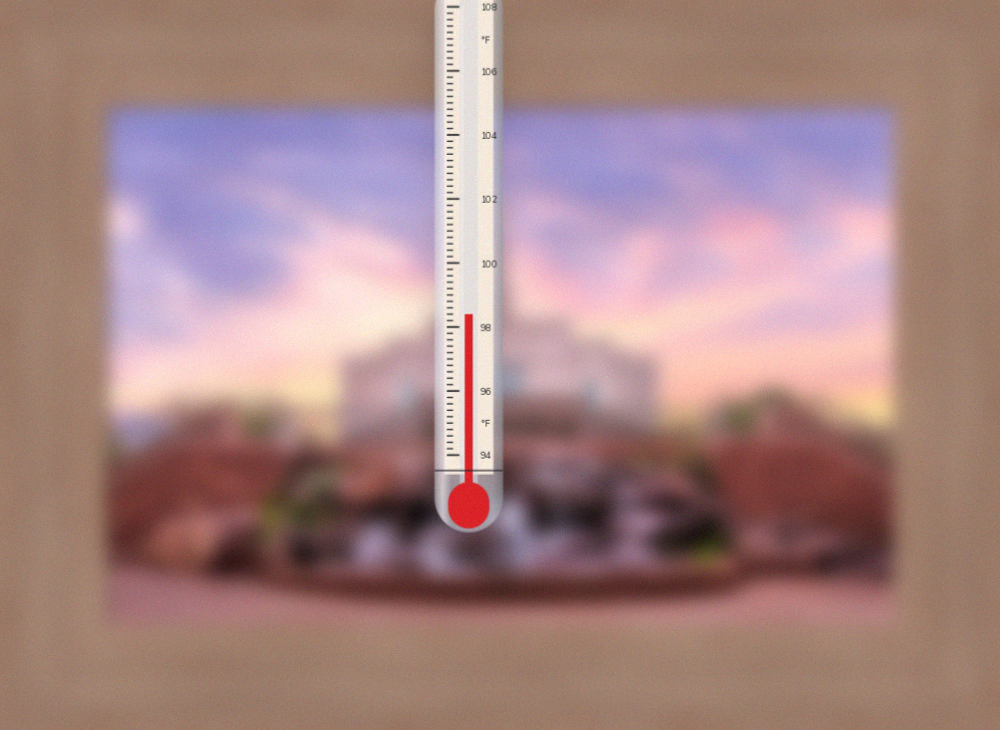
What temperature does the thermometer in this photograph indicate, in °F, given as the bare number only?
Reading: 98.4
